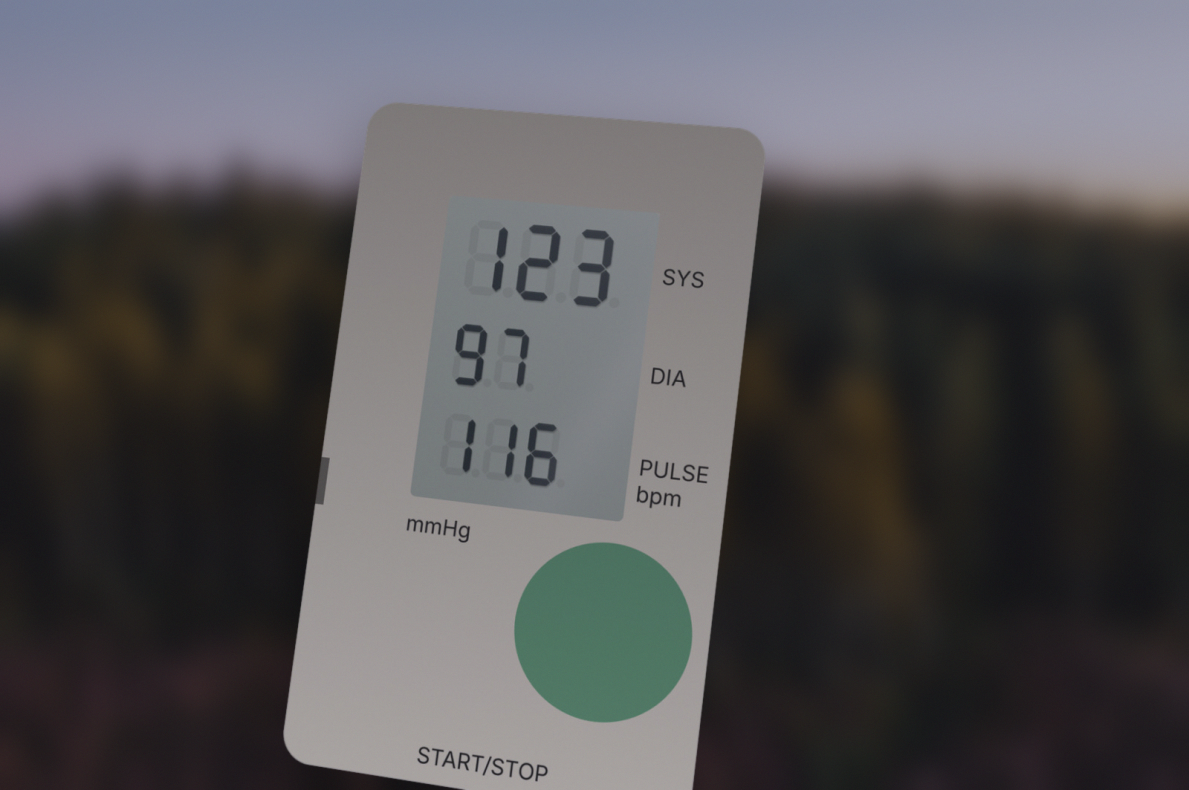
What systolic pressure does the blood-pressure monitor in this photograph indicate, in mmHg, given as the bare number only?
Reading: 123
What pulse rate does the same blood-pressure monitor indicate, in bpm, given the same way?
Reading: 116
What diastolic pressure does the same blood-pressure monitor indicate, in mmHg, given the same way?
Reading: 97
